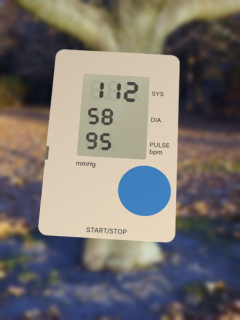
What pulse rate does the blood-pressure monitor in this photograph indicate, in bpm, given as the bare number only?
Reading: 95
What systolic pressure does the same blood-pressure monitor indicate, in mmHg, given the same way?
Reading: 112
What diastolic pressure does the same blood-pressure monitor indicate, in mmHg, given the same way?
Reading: 58
